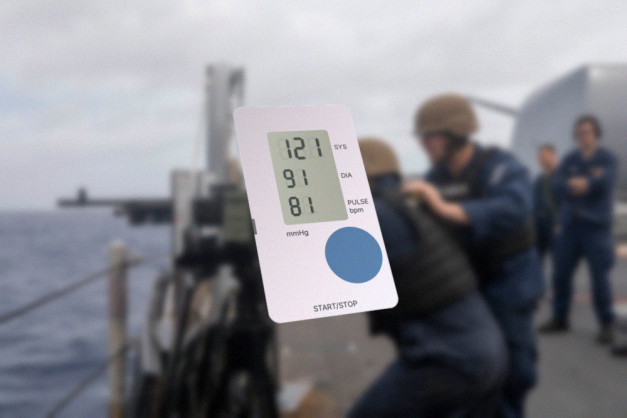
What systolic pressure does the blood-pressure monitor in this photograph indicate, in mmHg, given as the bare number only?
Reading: 121
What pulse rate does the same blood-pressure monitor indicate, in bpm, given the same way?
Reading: 81
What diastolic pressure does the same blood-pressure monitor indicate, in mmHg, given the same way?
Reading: 91
